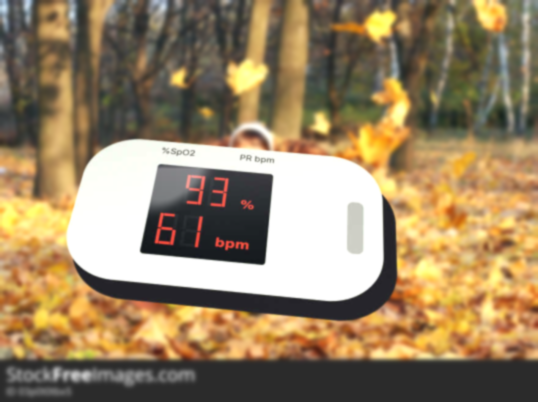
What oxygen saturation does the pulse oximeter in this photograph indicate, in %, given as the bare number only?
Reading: 93
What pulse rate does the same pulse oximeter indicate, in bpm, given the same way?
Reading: 61
